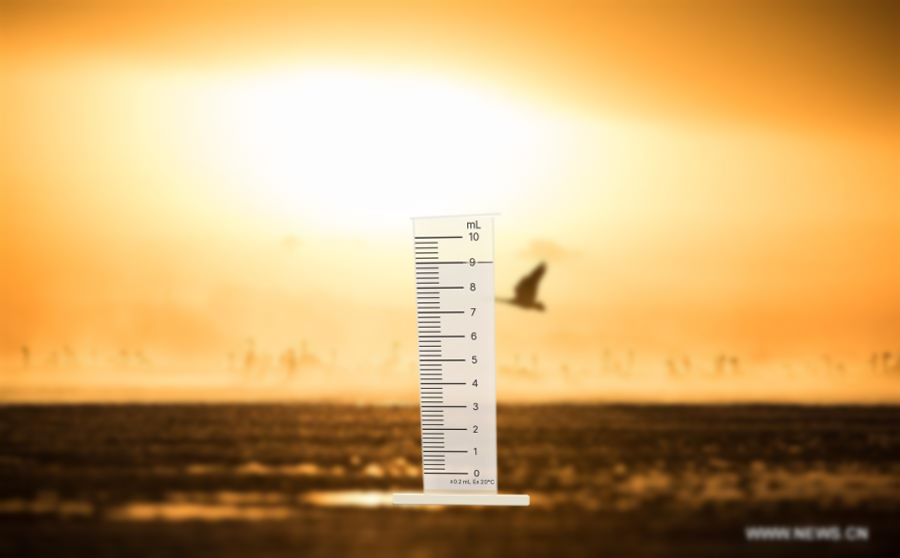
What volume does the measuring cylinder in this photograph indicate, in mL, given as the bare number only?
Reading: 9
